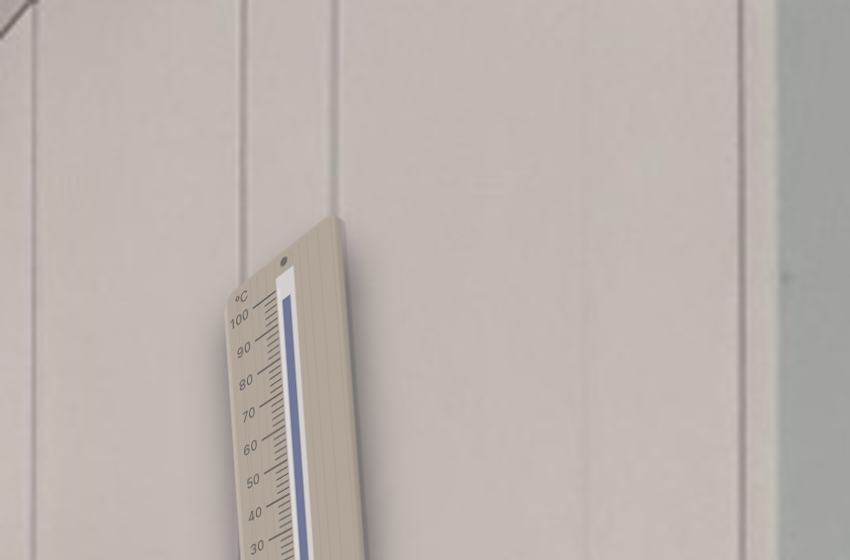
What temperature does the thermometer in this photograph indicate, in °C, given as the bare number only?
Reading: 96
